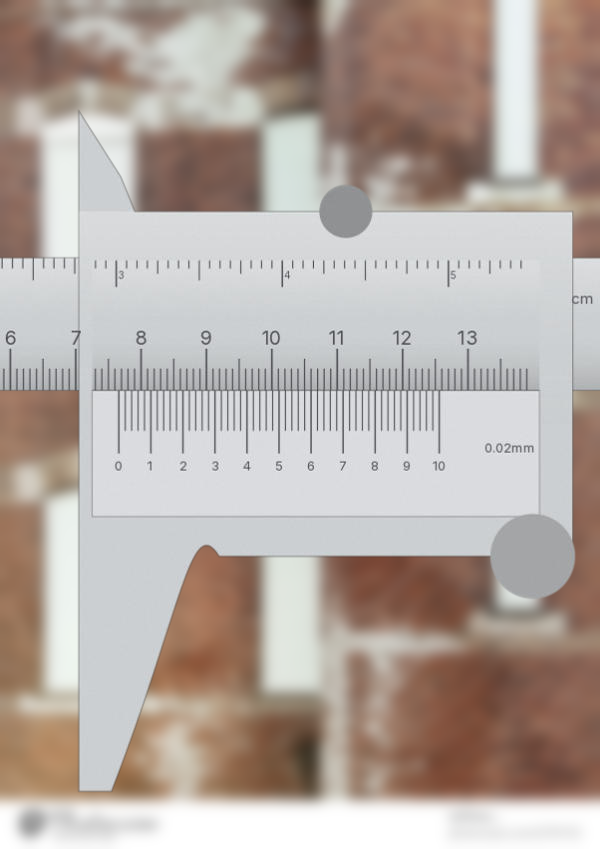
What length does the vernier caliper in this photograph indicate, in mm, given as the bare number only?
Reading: 76.6
